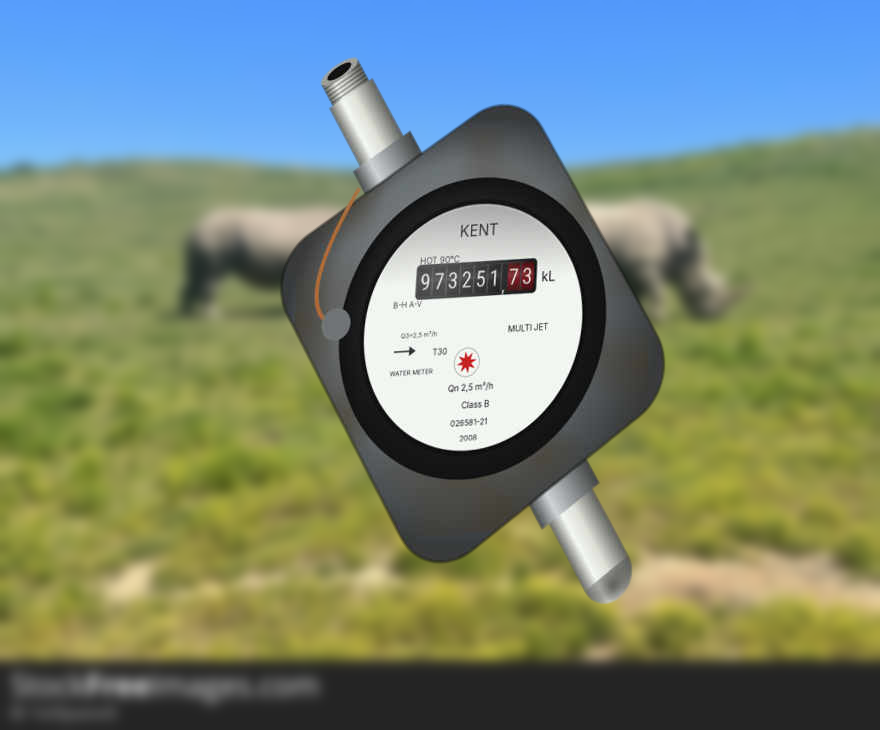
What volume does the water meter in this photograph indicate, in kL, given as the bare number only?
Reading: 973251.73
